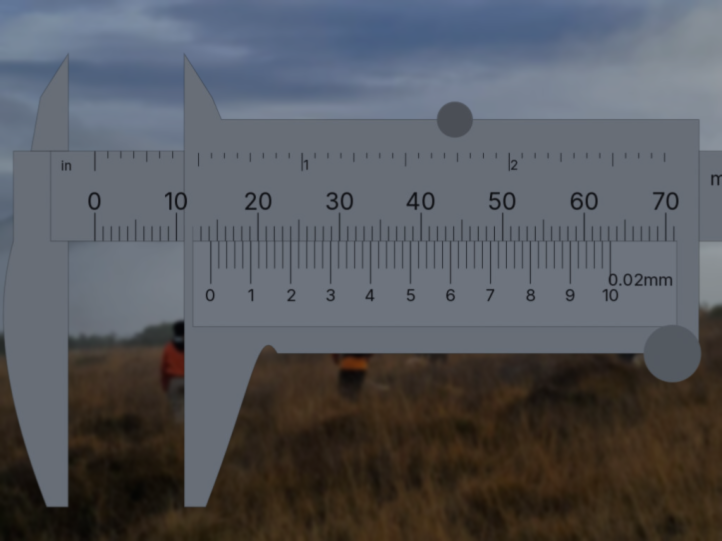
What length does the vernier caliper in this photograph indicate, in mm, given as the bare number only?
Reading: 14.2
